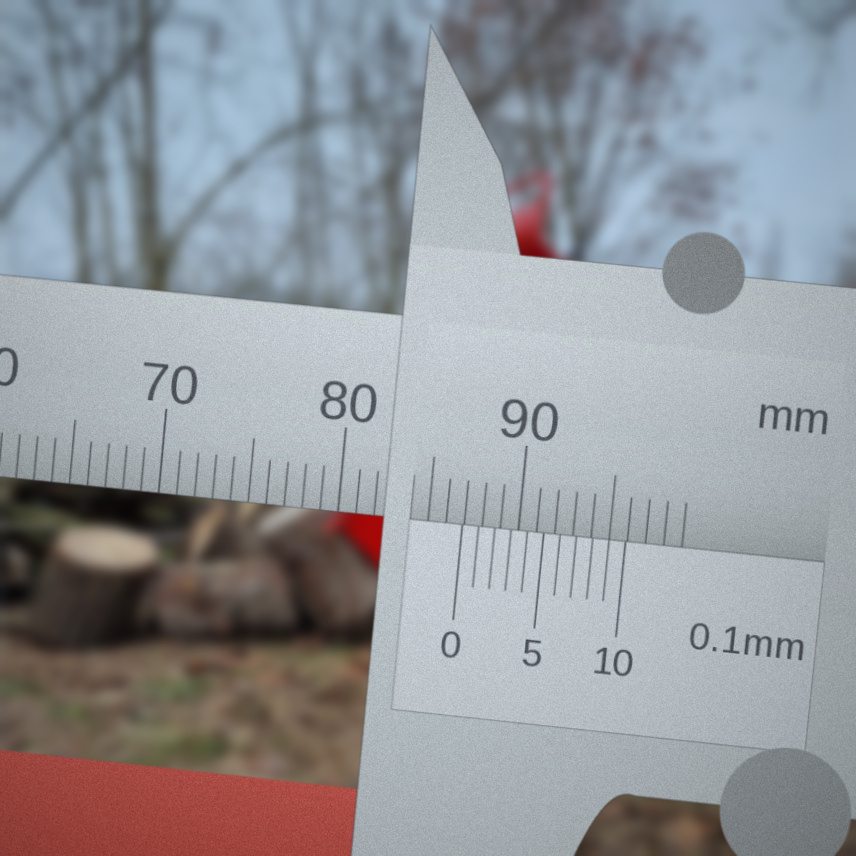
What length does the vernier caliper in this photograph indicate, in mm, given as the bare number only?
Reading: 86.9
